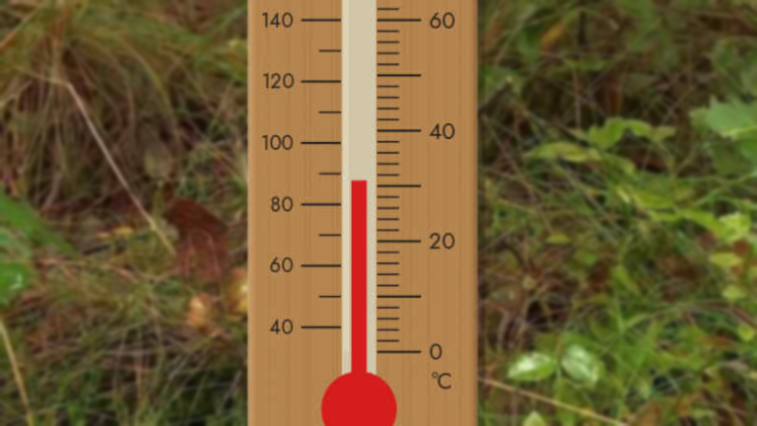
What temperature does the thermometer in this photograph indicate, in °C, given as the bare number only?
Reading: 31
